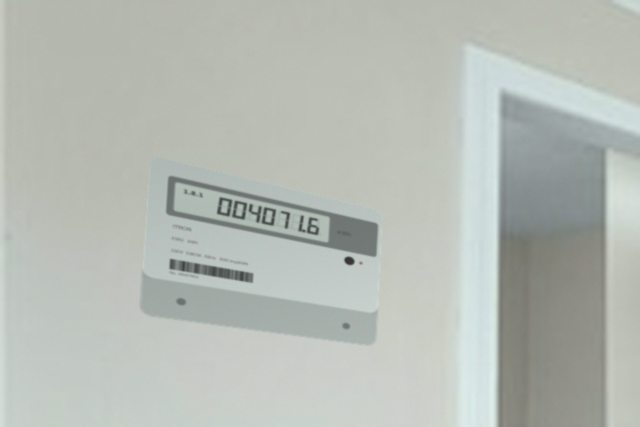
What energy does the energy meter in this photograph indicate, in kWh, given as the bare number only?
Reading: 4071.6
